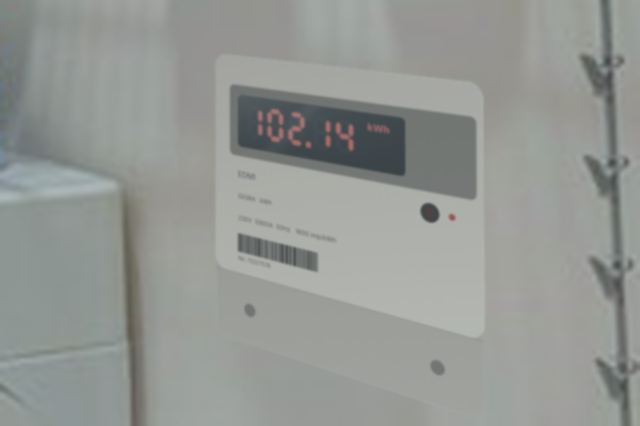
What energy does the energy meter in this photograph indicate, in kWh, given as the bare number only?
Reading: 102.14
